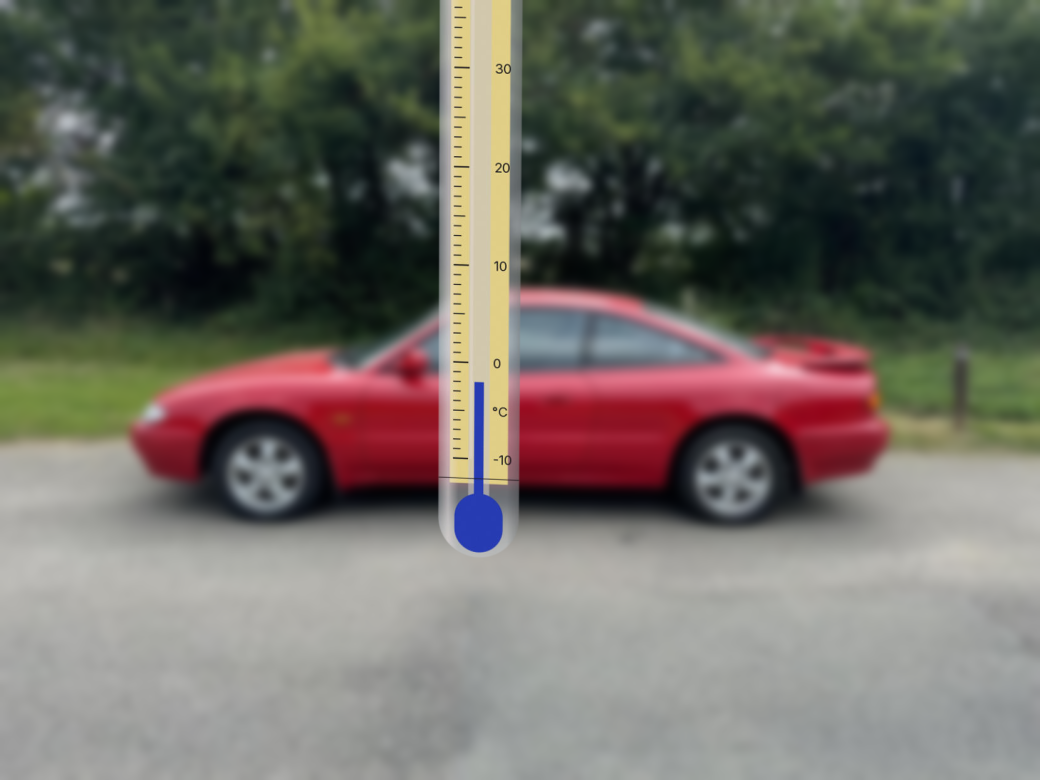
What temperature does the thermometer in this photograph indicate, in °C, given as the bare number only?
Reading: -2
